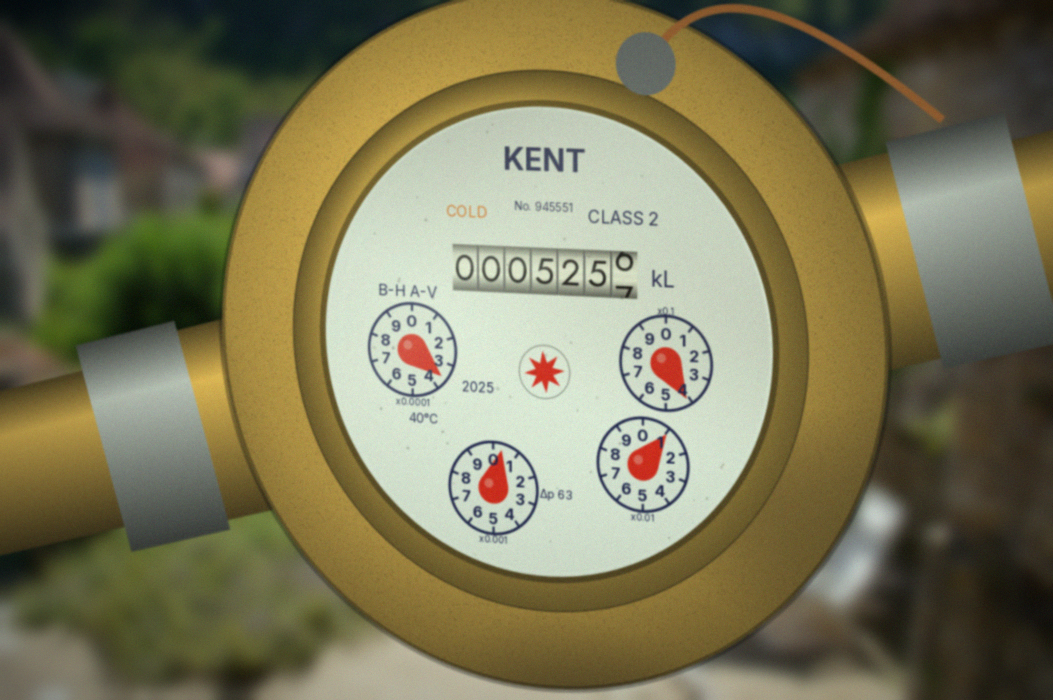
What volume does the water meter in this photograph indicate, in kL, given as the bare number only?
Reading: 5256.4103
